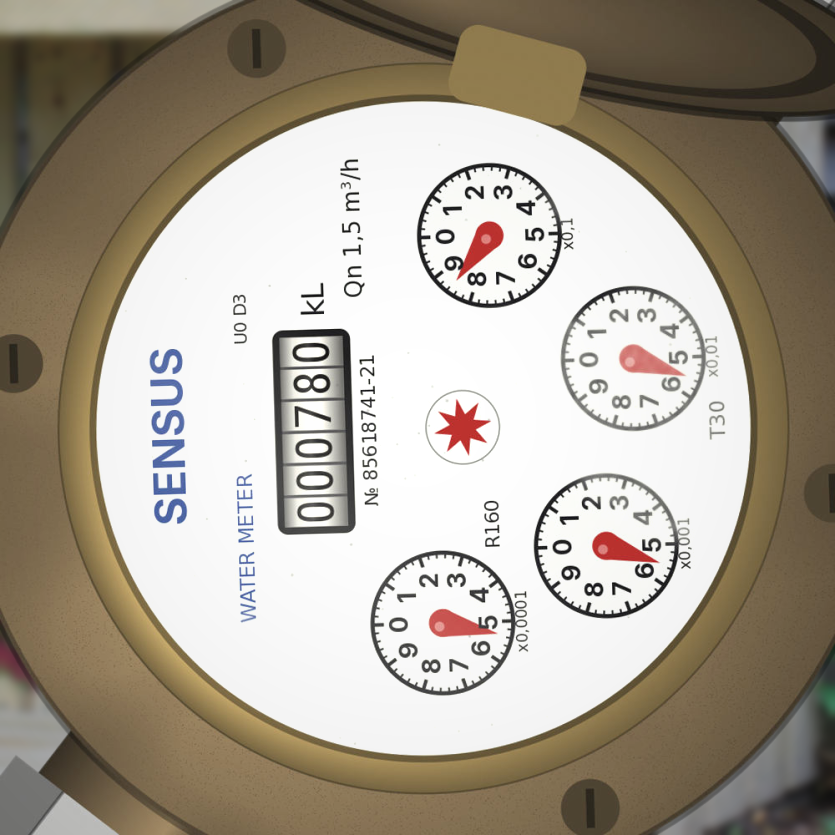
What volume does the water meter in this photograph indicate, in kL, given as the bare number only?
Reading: 780.8555
